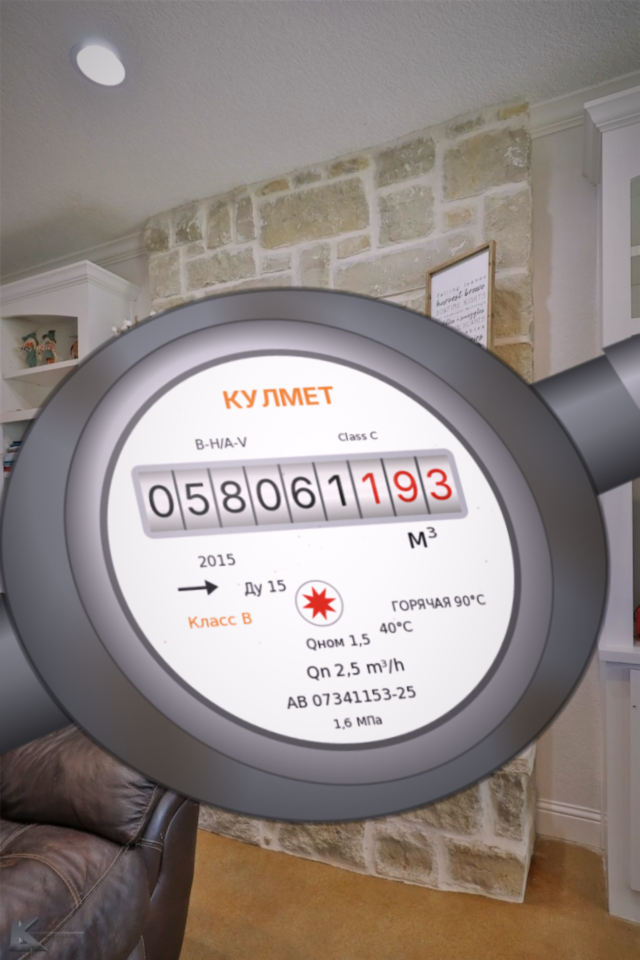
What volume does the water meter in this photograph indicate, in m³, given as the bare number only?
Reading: 58061.193
